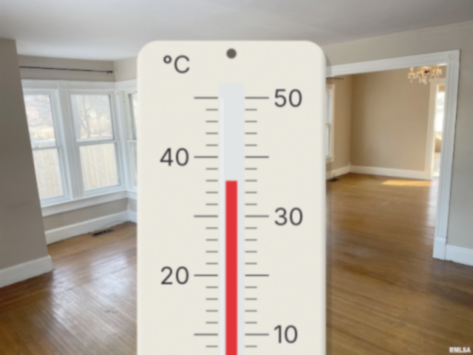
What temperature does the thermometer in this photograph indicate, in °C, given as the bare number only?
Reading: 36
